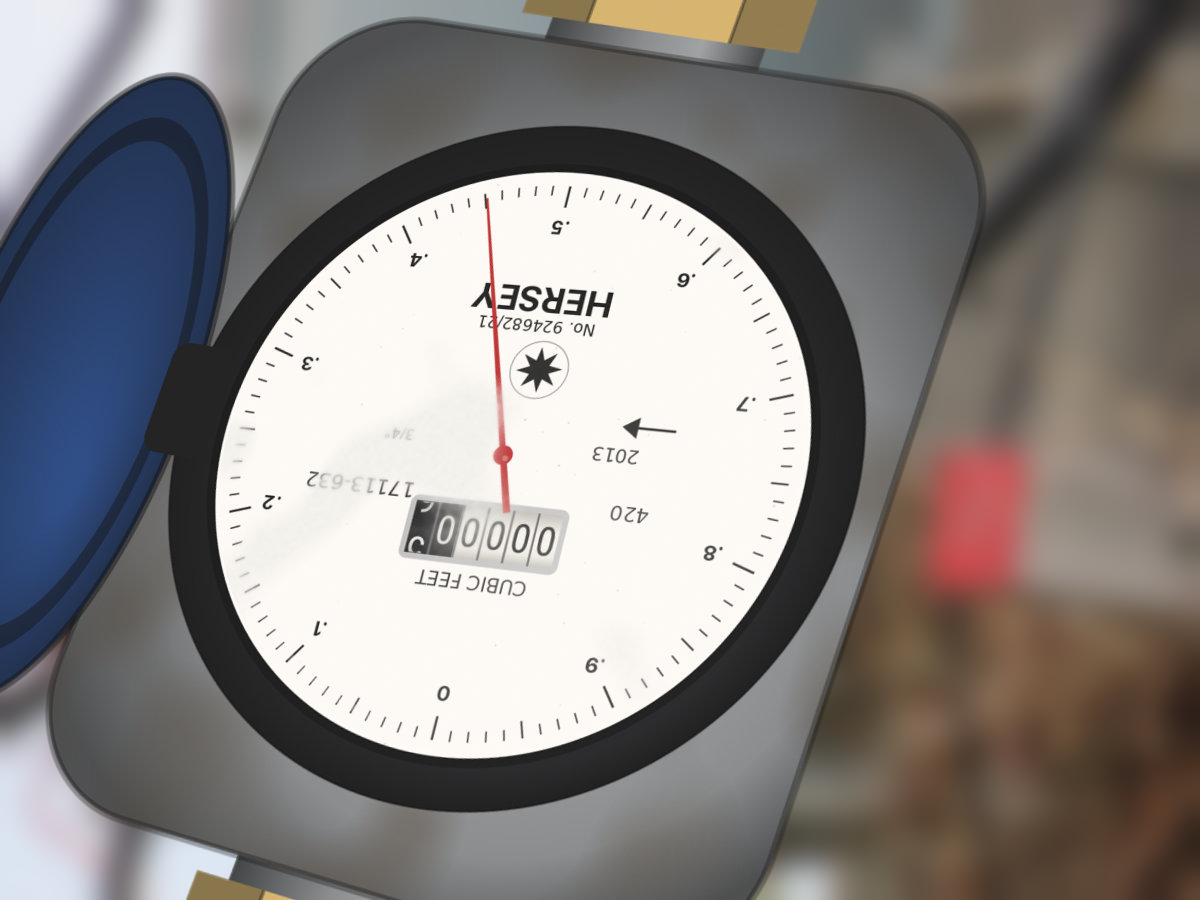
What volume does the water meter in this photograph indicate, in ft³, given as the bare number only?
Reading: 5.45
